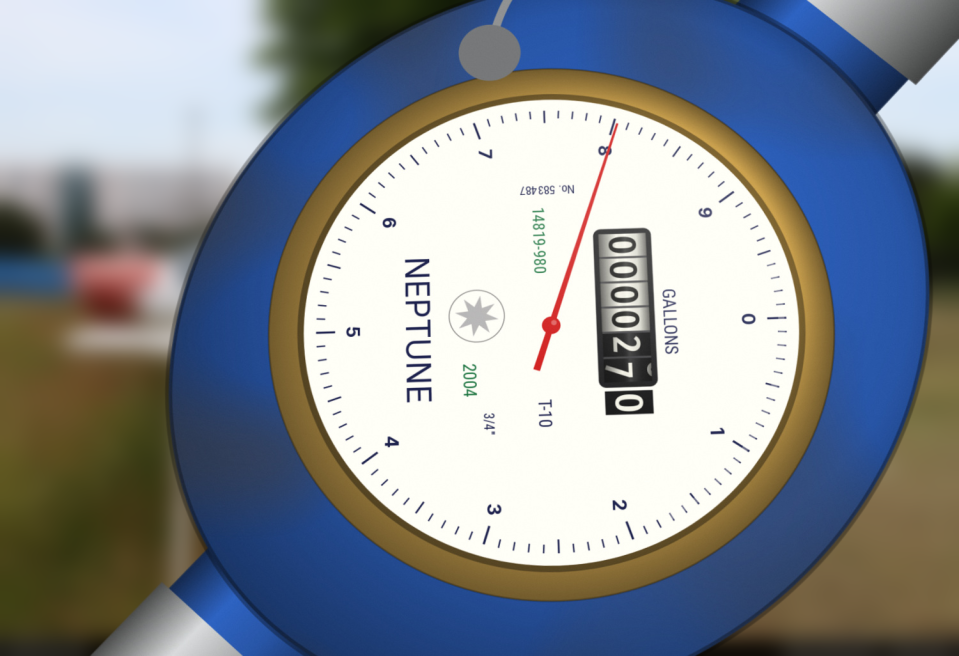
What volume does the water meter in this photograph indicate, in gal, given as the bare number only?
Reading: 268.0
